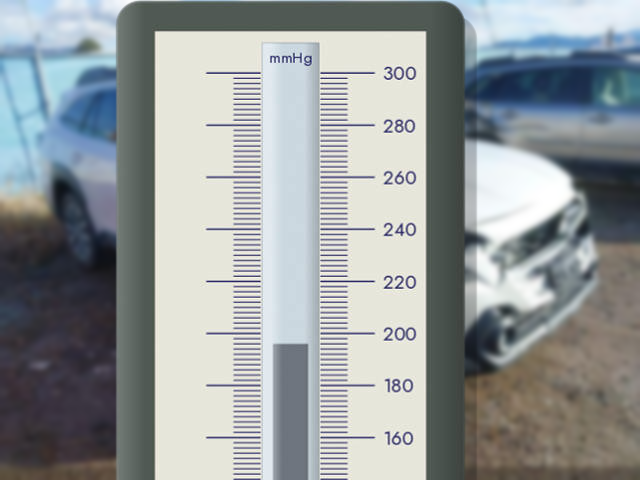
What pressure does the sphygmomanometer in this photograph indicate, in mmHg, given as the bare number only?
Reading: 196
